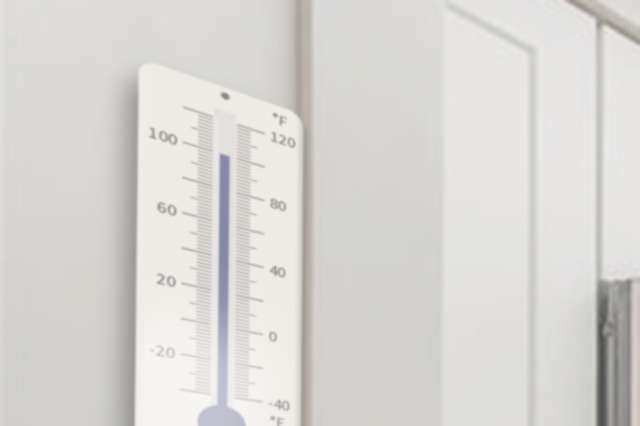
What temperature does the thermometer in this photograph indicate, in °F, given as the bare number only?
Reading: 100
